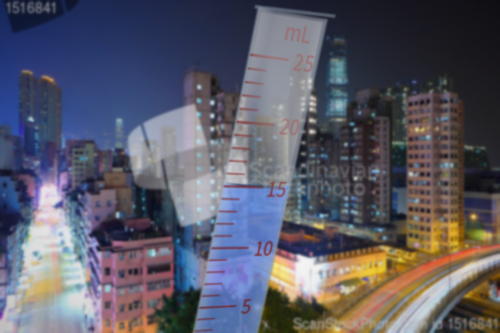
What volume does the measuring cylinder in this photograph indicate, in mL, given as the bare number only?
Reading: 15
